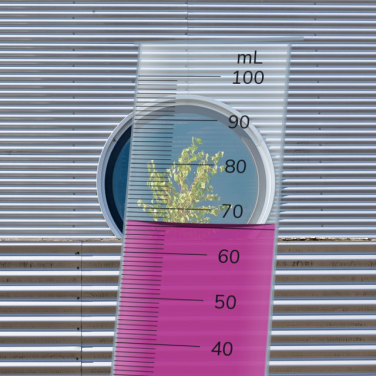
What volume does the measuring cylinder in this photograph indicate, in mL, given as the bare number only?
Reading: 66
